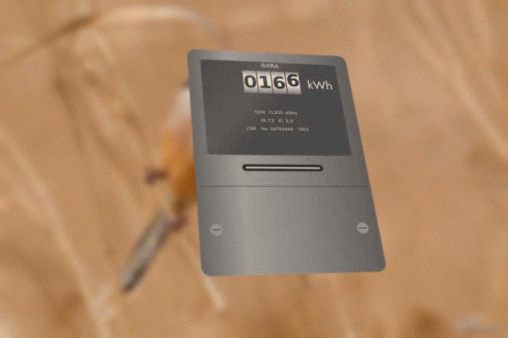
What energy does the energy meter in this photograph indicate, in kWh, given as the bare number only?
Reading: 166
